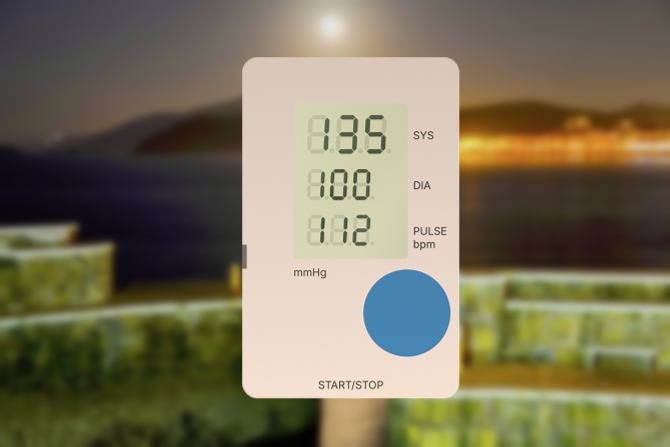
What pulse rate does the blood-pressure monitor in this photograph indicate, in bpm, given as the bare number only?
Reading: 112
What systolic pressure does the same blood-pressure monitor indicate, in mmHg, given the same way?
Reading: 135
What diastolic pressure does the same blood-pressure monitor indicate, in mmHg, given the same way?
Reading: 100
